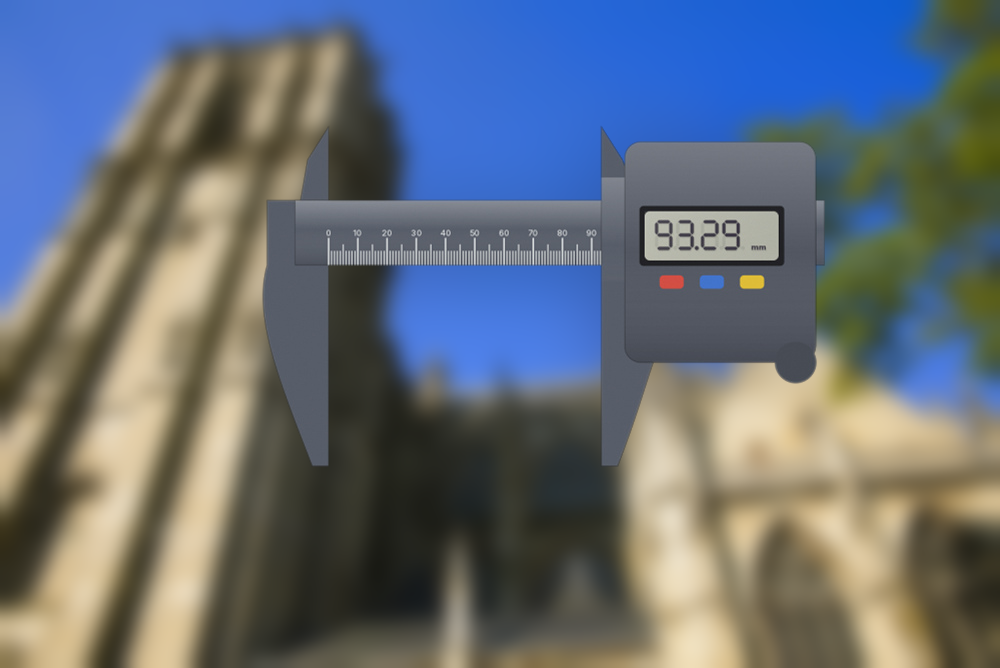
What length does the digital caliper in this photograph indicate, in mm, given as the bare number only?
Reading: 93.29
